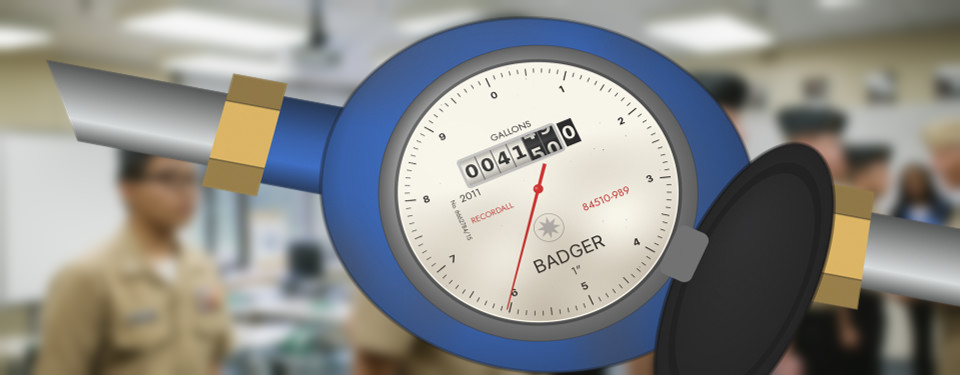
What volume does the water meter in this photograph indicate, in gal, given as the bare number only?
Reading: 41496.0
